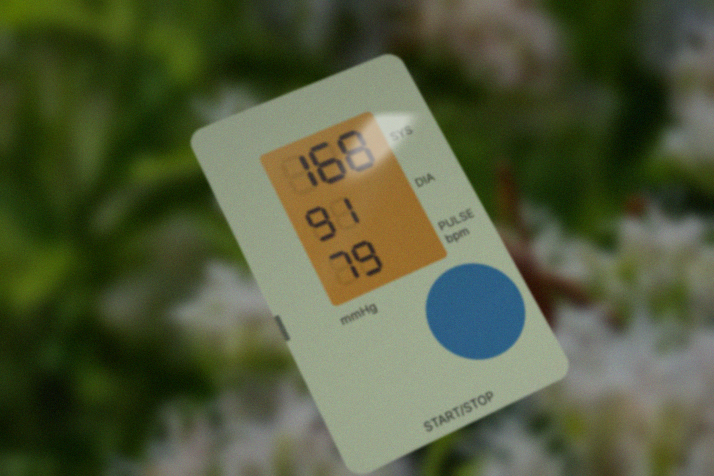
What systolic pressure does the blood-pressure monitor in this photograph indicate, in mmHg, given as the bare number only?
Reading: 168
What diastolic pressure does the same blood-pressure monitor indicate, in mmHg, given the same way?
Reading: 91
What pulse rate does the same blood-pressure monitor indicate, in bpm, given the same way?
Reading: 79
